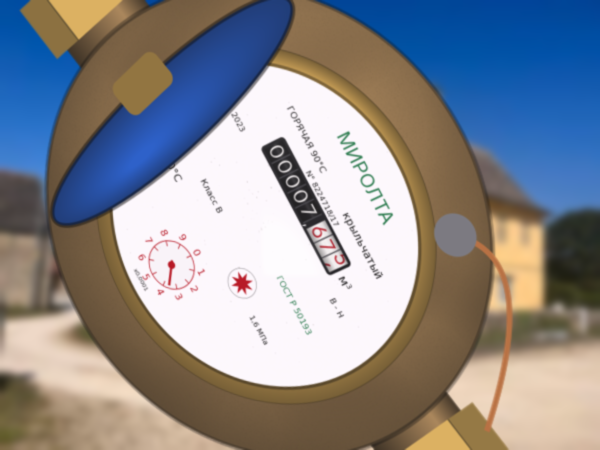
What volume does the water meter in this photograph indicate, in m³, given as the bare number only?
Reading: 7.6753
